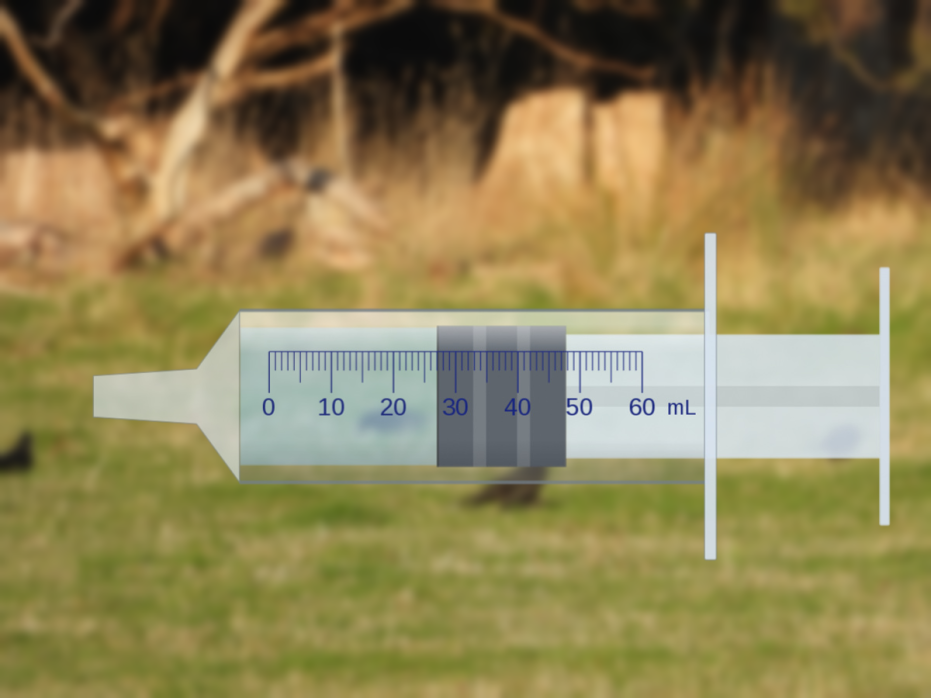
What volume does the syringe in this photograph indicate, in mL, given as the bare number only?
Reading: 27
